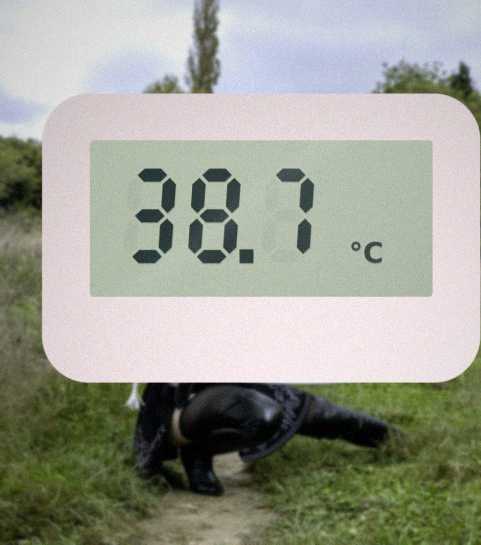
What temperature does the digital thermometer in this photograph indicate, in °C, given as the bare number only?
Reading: 38.7
